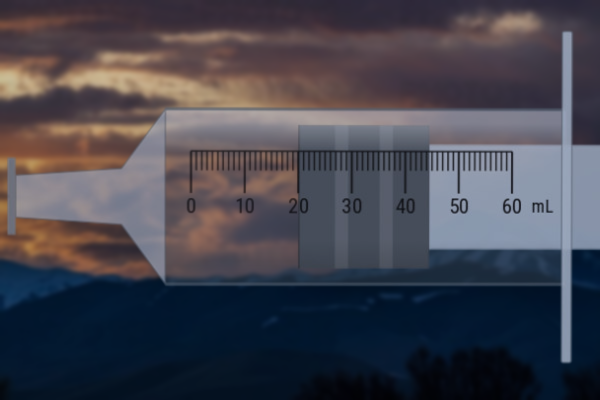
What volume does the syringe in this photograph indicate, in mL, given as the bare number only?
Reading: 20
